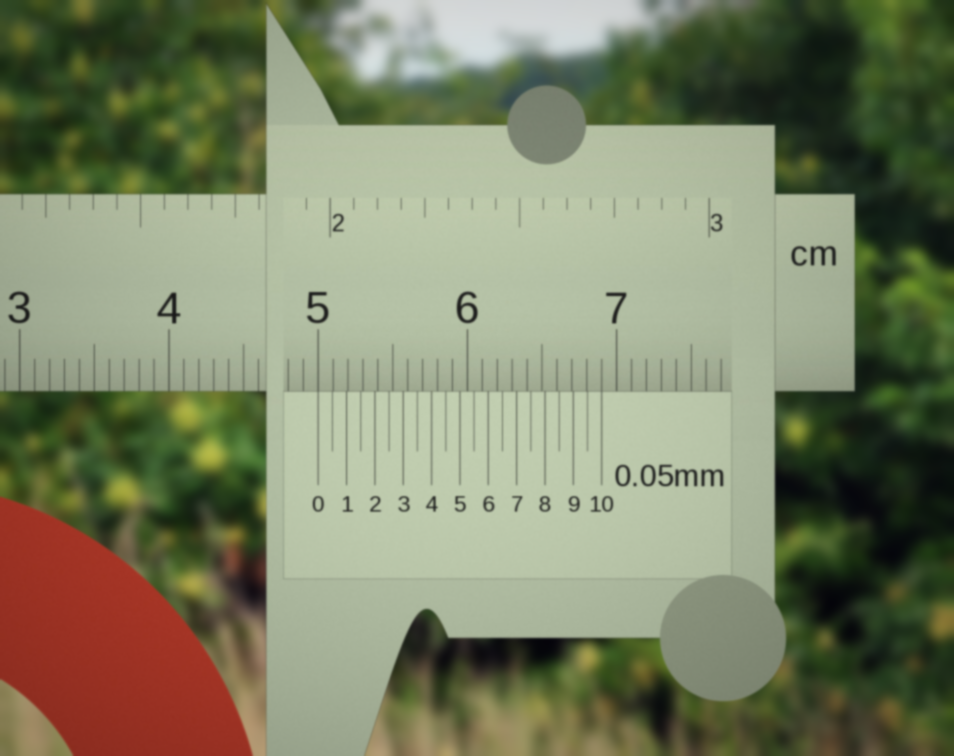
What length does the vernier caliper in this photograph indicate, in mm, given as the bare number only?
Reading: 50.0
